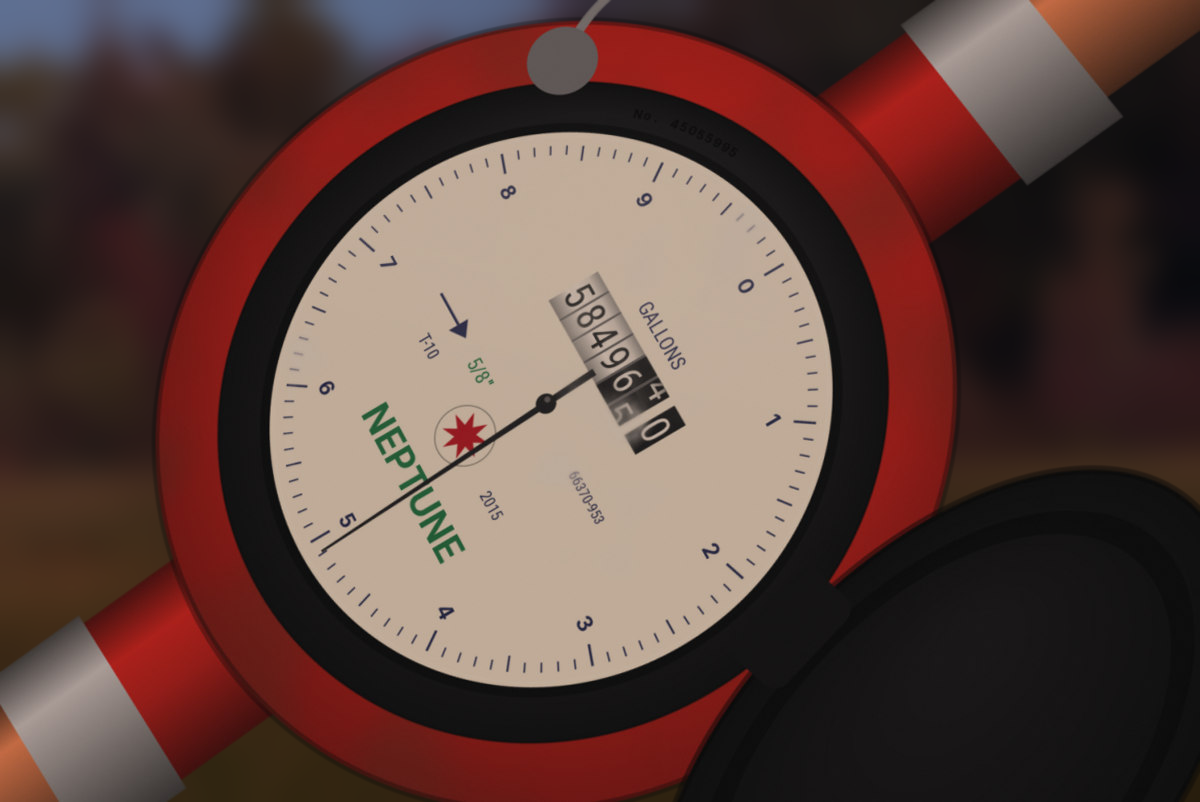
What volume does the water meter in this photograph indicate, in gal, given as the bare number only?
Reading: 5849644.9
